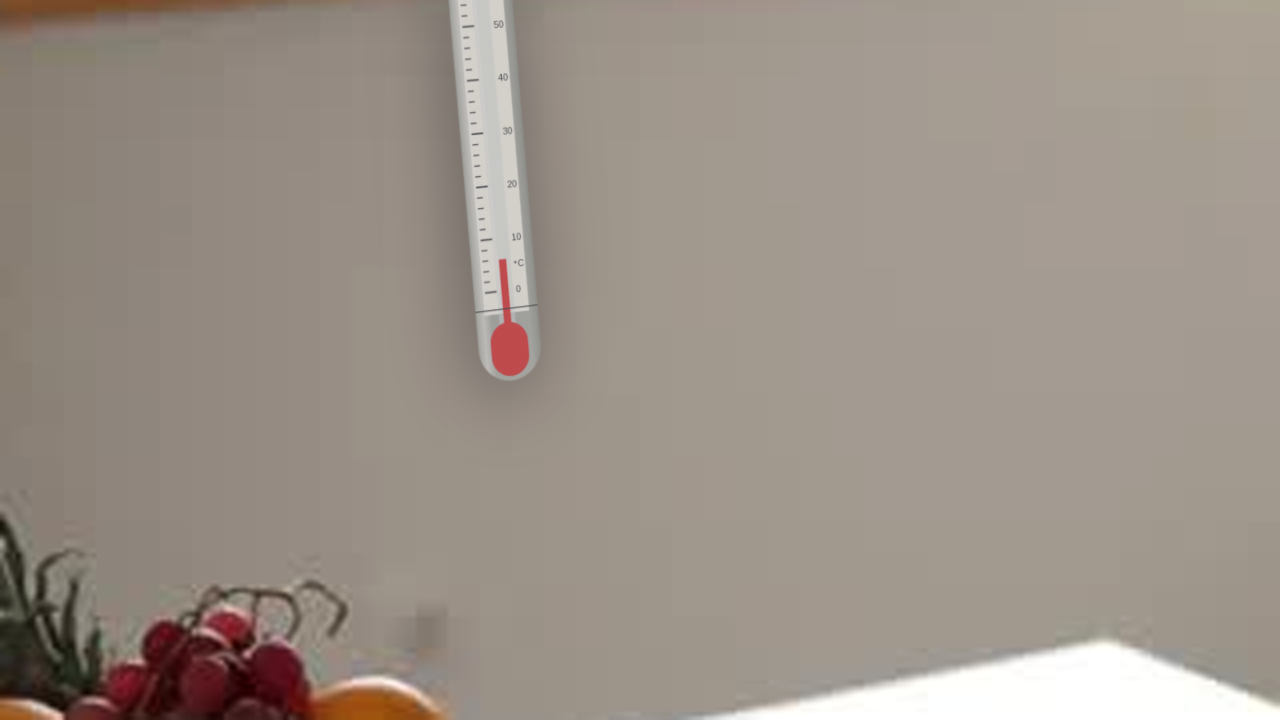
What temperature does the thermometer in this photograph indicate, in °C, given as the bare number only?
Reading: 6
